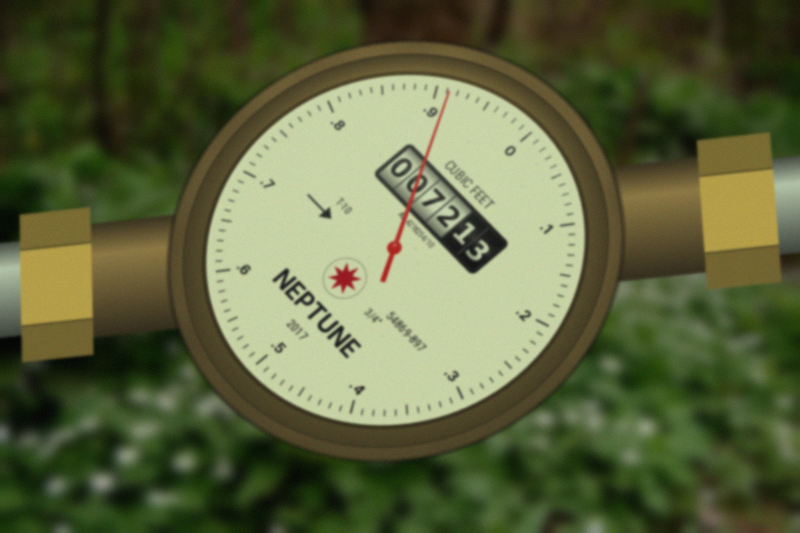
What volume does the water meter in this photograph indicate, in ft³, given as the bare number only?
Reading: 7212.91
